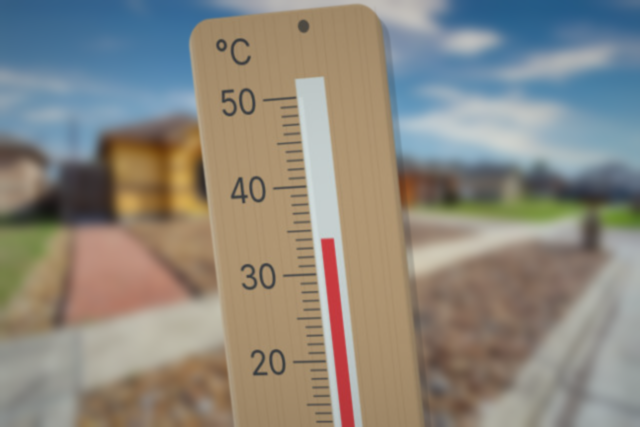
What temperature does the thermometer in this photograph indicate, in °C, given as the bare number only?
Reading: 34
